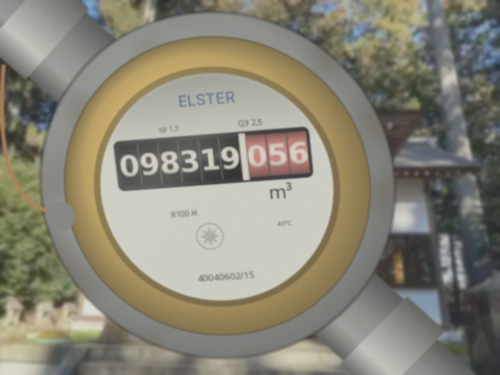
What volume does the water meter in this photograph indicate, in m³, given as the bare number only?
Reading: 98319.056
